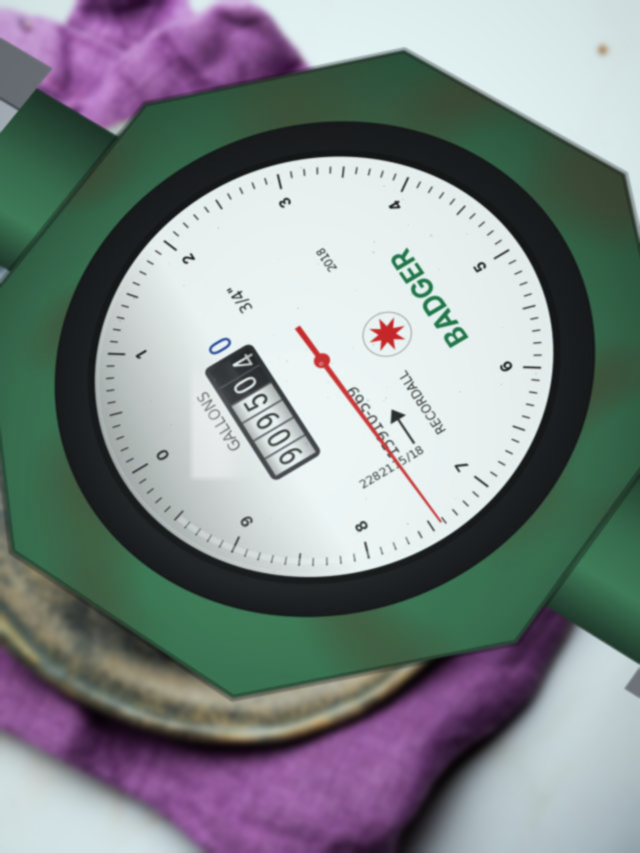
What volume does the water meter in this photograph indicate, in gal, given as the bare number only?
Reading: 9095037.4
